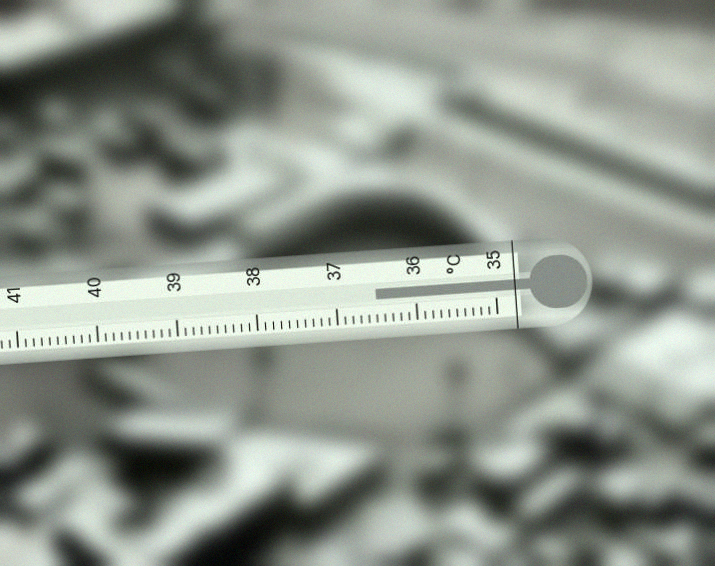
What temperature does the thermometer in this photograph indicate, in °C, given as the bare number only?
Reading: 36.5
